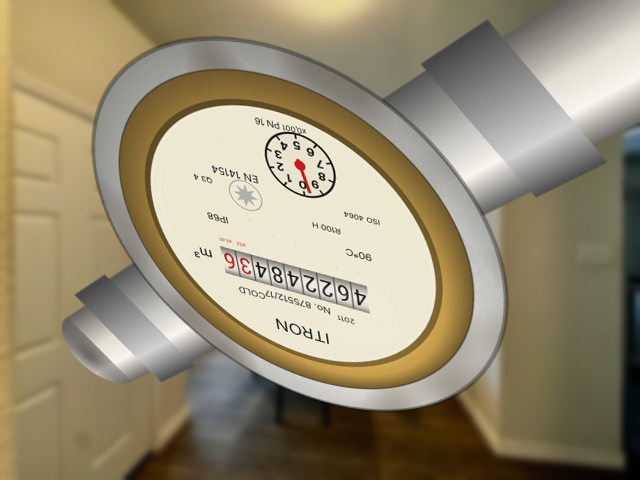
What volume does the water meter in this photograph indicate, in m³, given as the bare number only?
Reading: 4622484.359
